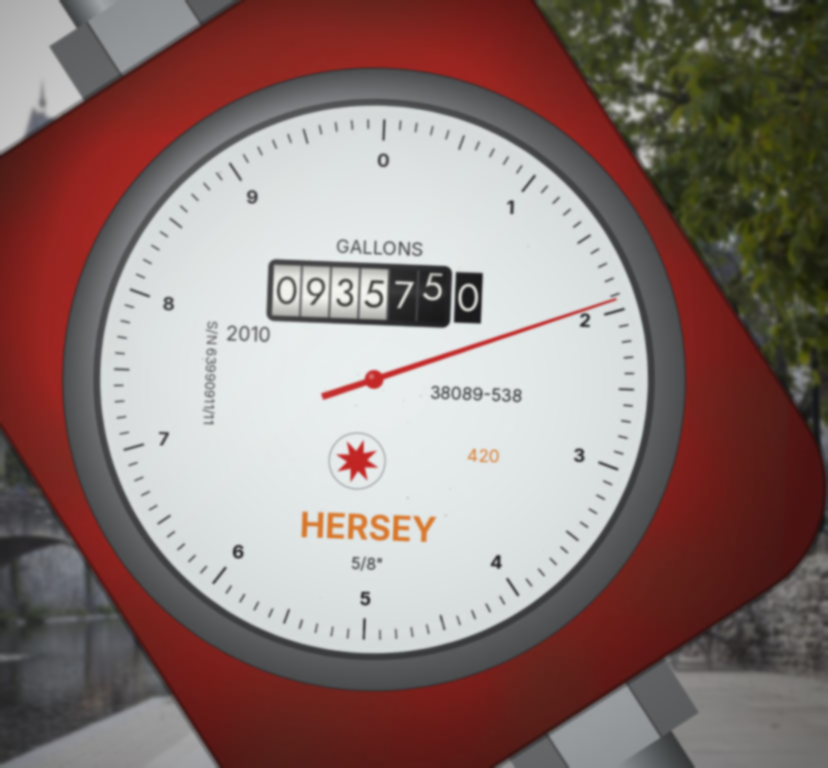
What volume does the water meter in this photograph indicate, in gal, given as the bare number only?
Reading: 935751.9
